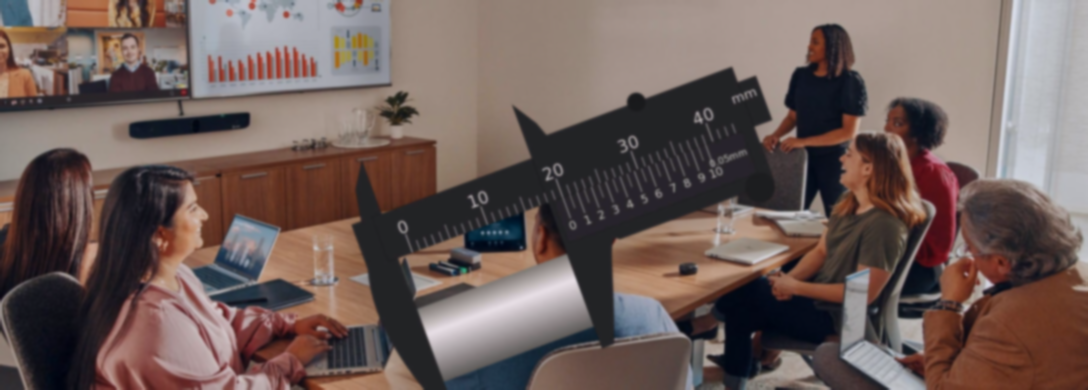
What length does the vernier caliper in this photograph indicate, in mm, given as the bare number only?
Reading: 20.0
